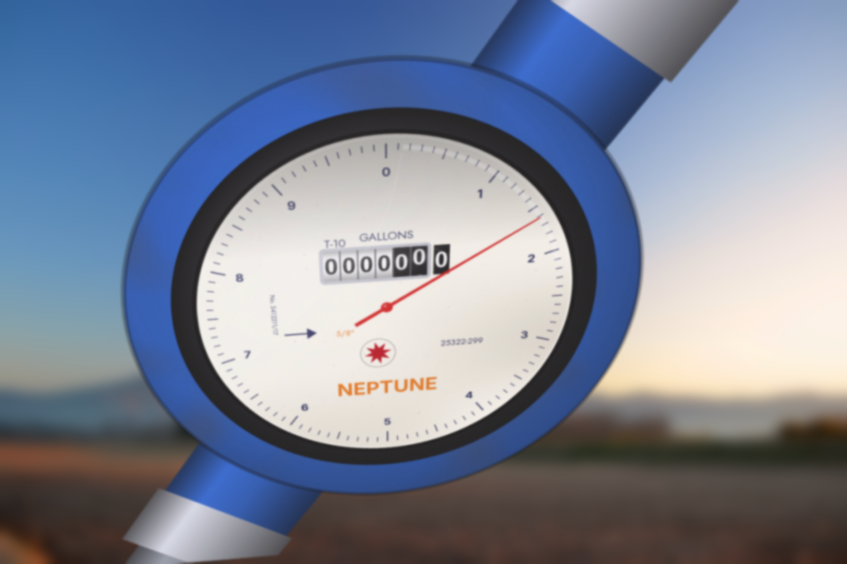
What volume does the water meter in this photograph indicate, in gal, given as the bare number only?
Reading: 1.6
